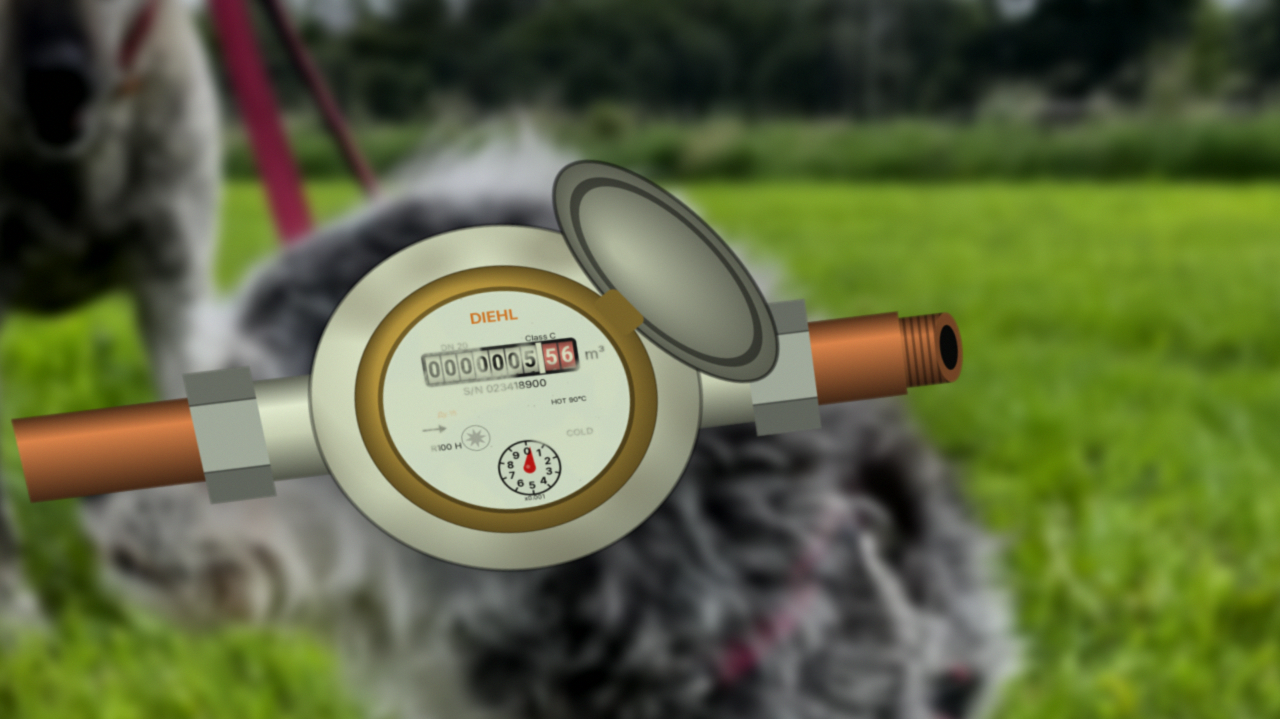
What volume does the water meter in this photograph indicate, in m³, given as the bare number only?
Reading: 5.560
